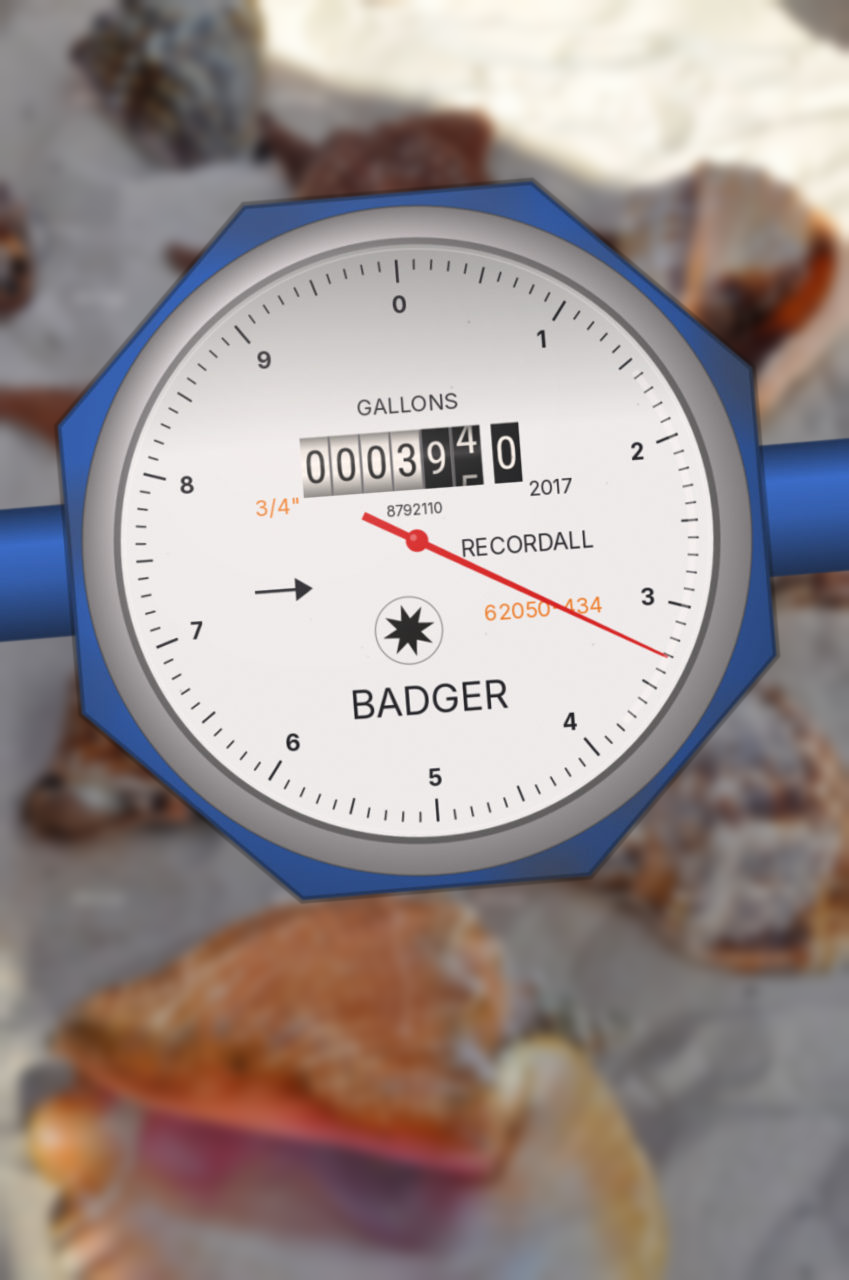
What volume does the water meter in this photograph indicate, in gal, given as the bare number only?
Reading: 3943.3
